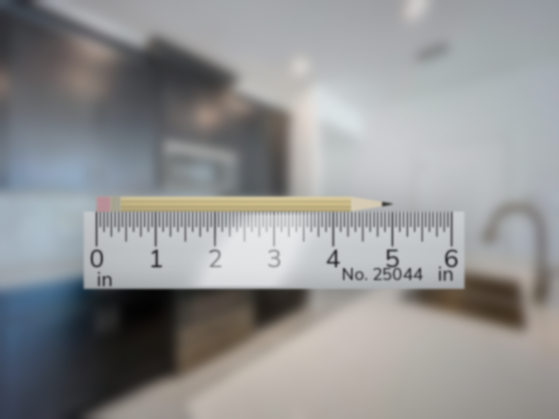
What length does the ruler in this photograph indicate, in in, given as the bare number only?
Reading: 5
